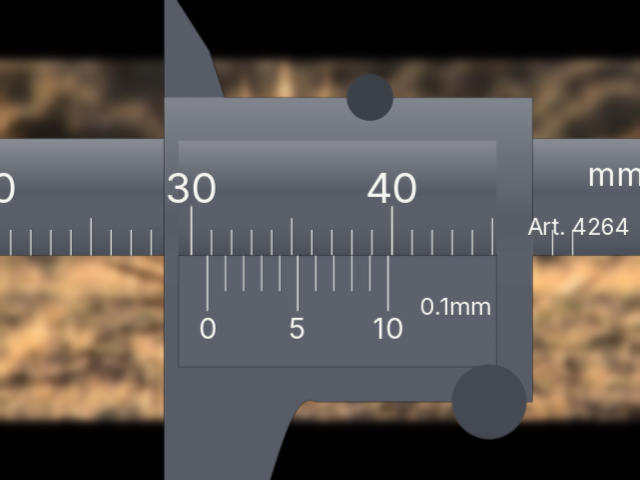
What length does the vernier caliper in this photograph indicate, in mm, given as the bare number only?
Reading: 30.8
